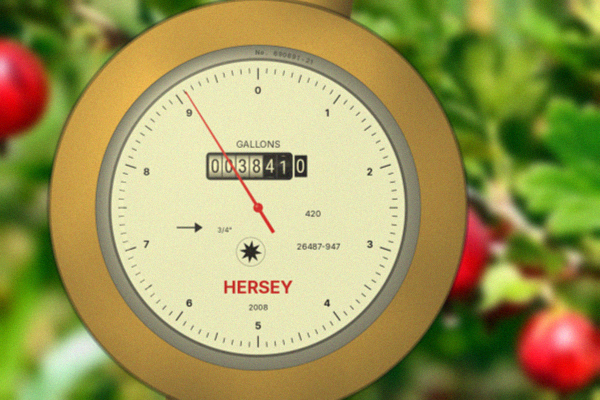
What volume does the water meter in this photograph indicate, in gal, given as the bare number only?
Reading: 38409.1
